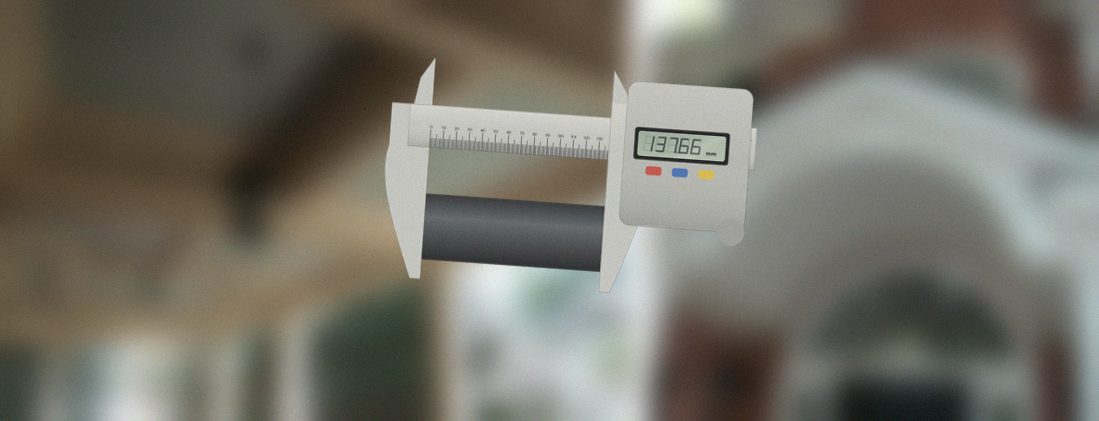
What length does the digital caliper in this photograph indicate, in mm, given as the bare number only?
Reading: 137.66
